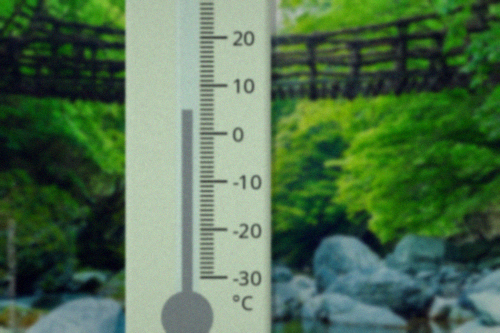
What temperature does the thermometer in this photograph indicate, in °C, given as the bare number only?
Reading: 5
